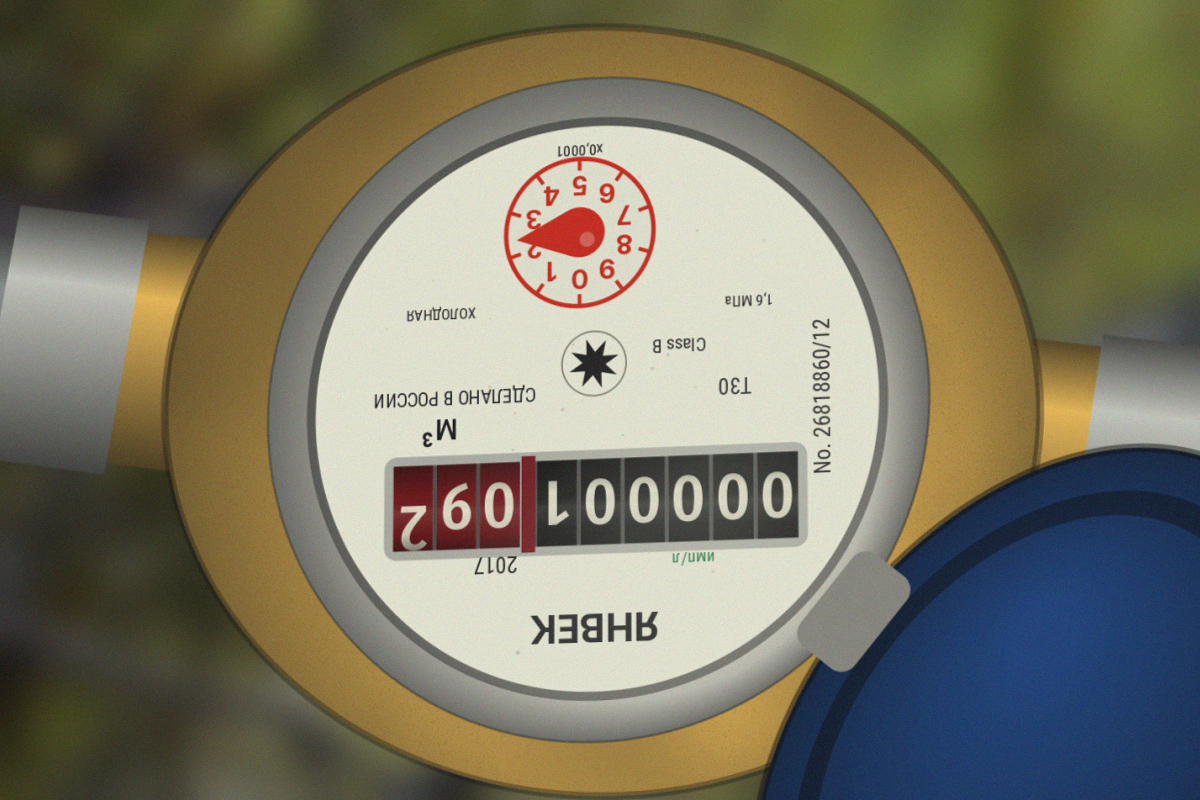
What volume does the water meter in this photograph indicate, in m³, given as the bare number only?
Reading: 1.0922
